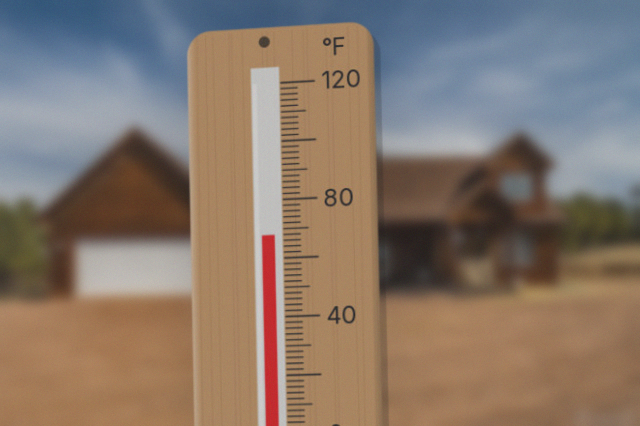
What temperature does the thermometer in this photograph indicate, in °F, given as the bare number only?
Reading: 68
